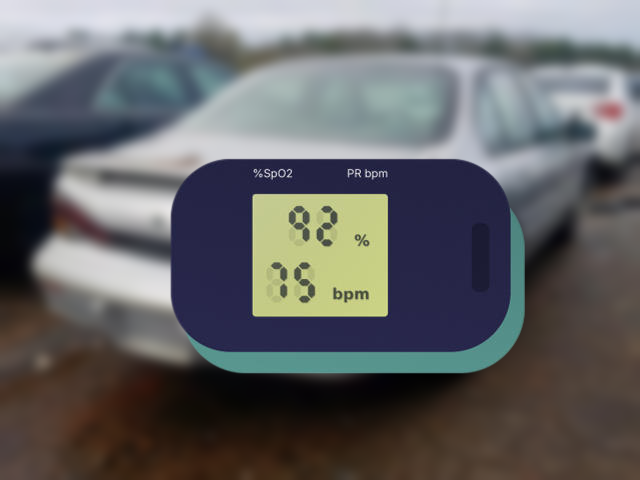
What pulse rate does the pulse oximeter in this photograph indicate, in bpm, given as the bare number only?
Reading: 75
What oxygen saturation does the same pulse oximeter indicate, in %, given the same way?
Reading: 92
